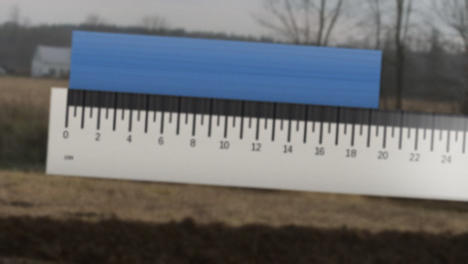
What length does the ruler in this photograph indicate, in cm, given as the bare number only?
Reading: 19.5
